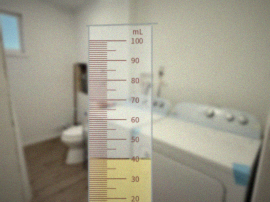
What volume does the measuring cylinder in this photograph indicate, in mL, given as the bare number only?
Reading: 40
